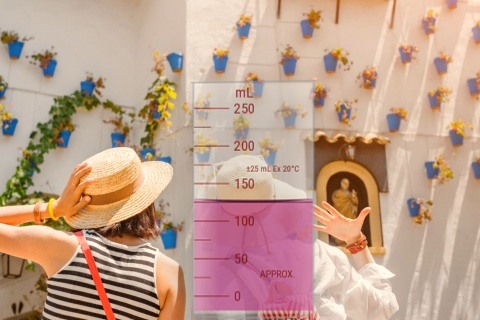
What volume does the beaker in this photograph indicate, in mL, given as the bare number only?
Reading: 125
